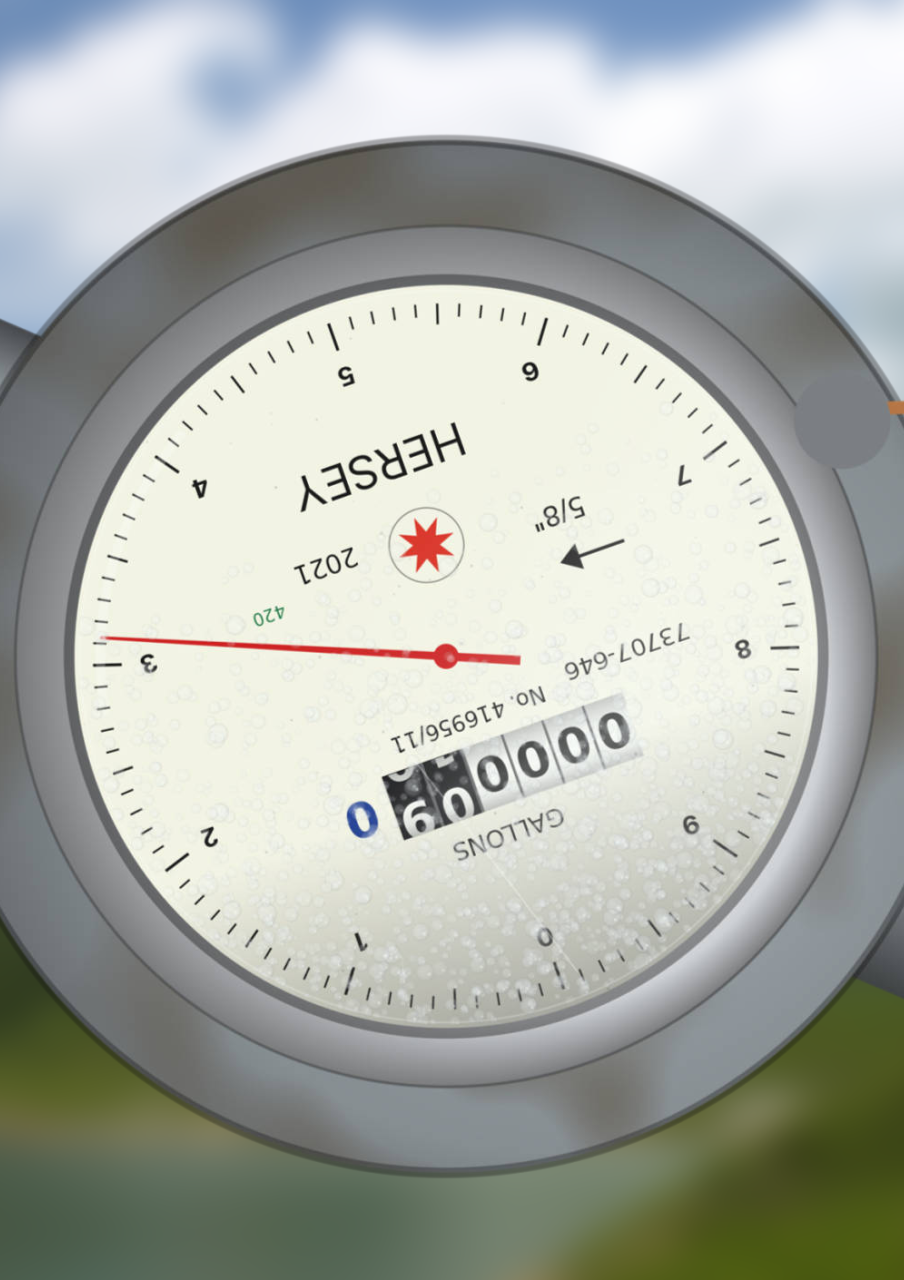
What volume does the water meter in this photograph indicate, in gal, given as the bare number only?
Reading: 93.1
